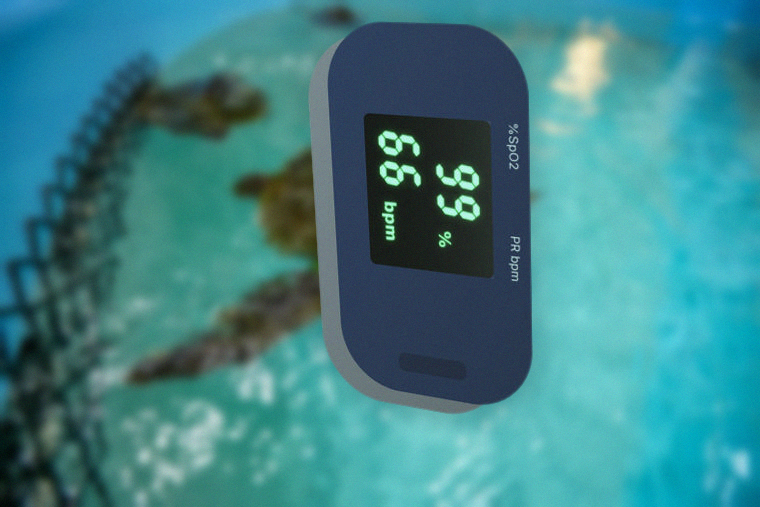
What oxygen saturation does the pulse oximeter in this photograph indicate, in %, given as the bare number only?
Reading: 99
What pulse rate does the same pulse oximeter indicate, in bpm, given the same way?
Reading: 66
